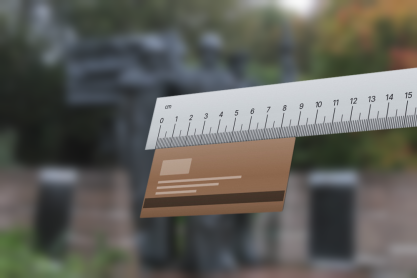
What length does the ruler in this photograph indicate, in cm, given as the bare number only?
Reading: 9
